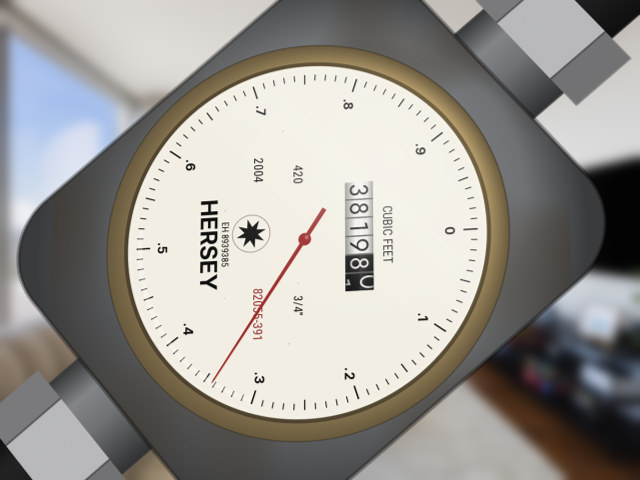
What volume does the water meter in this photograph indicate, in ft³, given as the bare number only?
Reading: 381980.34
